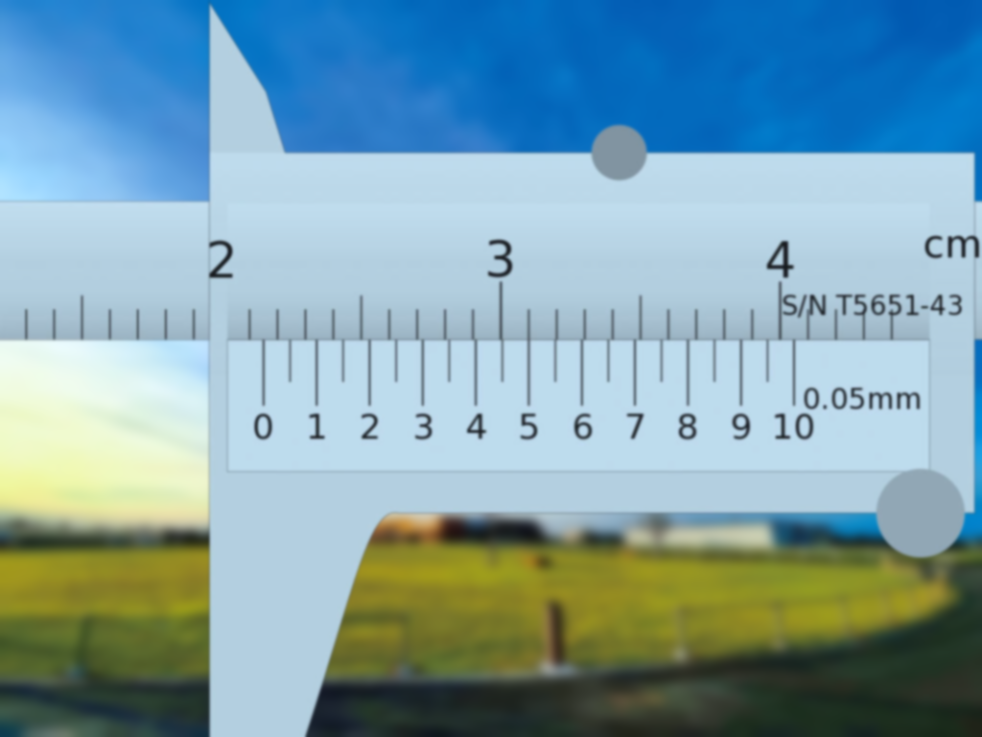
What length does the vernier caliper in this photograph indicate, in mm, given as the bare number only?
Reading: 21.5
